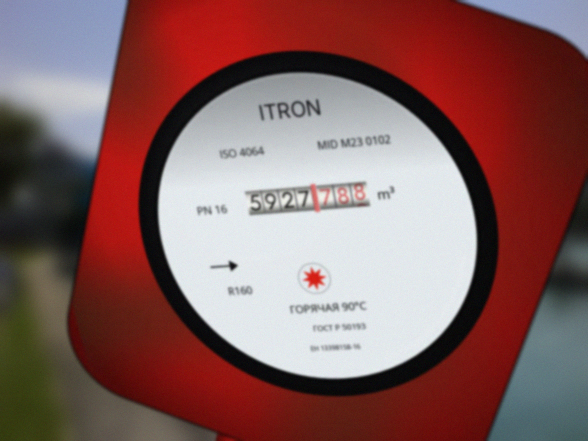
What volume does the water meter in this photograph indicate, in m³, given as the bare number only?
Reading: 5927.788
